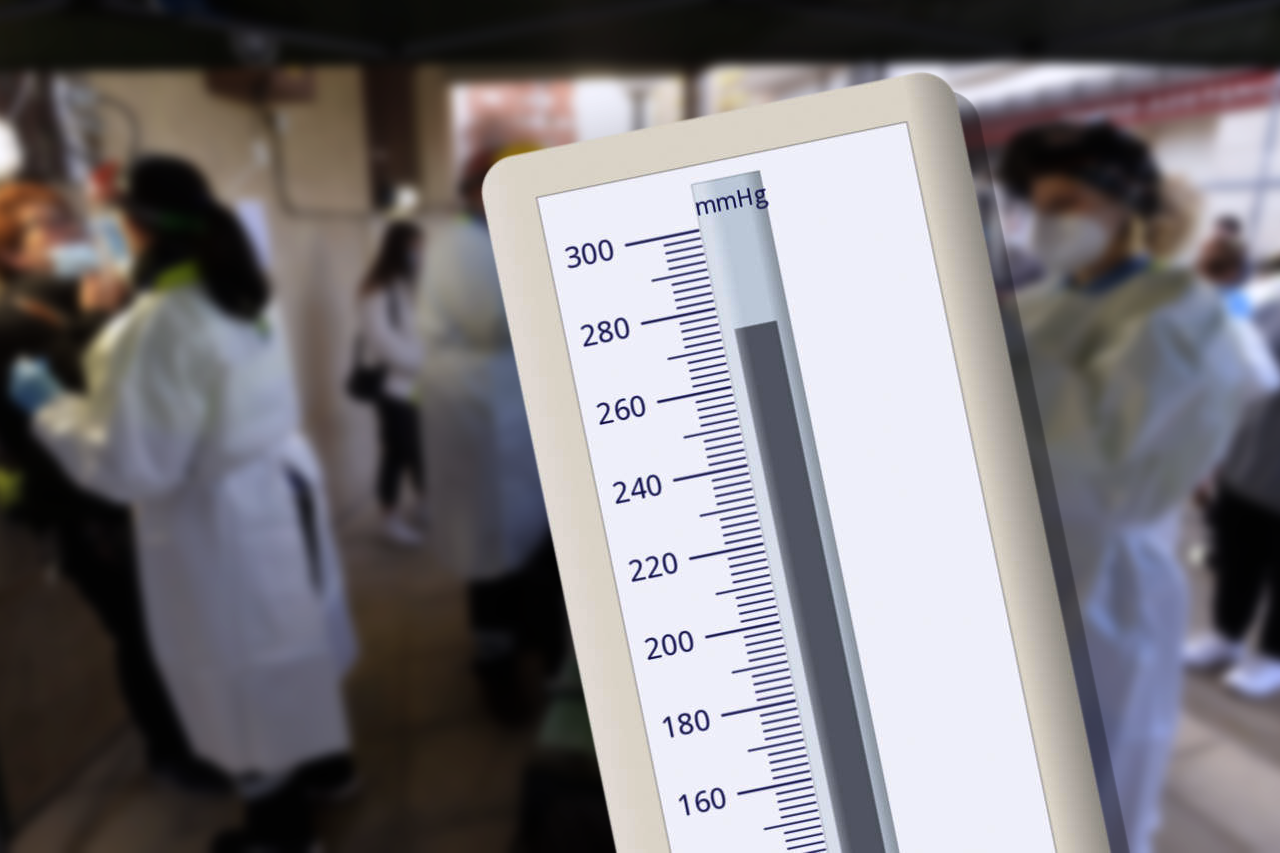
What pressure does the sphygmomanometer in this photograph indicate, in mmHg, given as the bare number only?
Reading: 274
